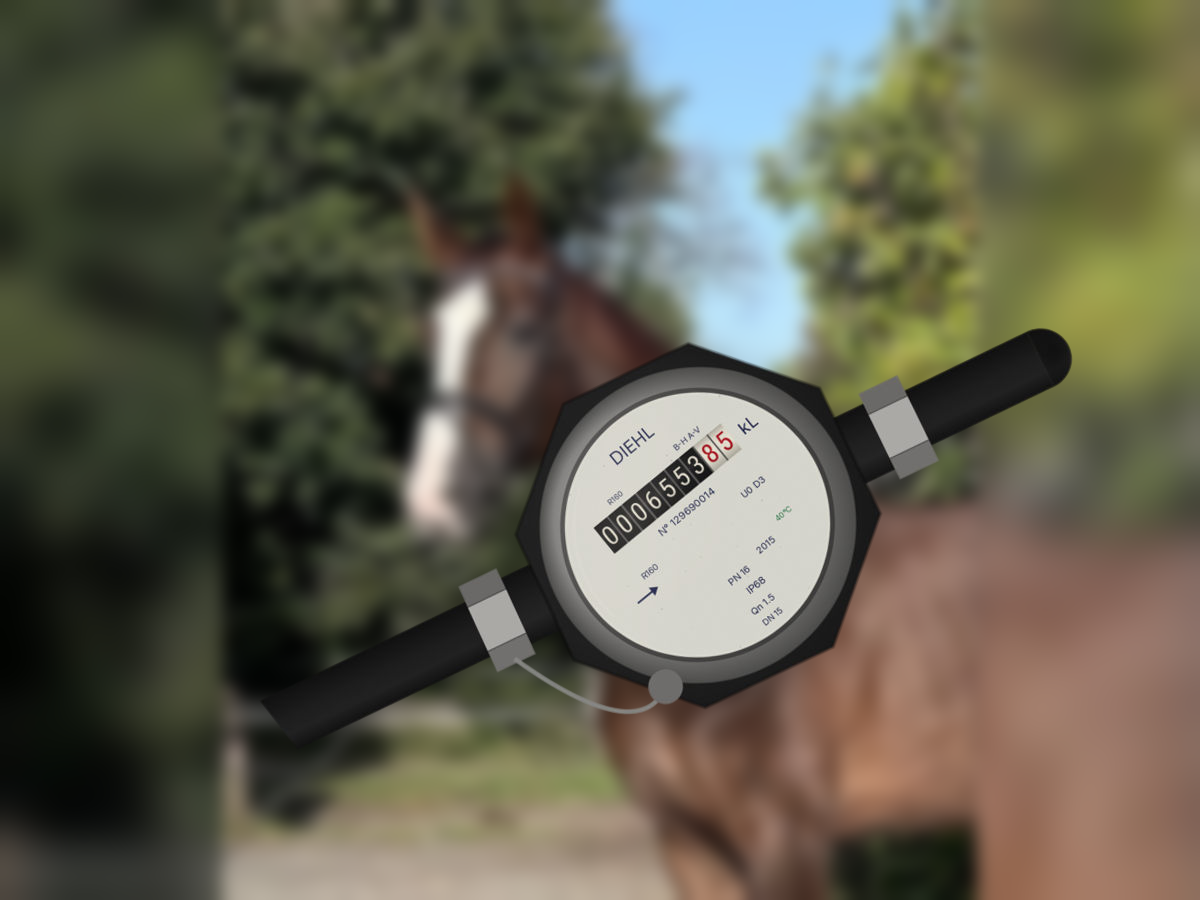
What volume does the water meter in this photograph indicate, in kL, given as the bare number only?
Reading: 6553.85
